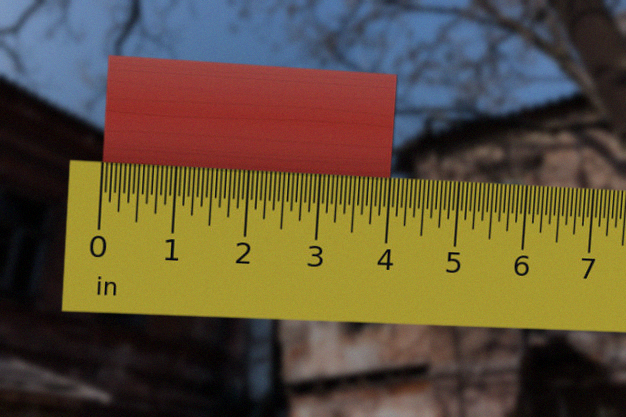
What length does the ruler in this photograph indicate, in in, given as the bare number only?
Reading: 4
